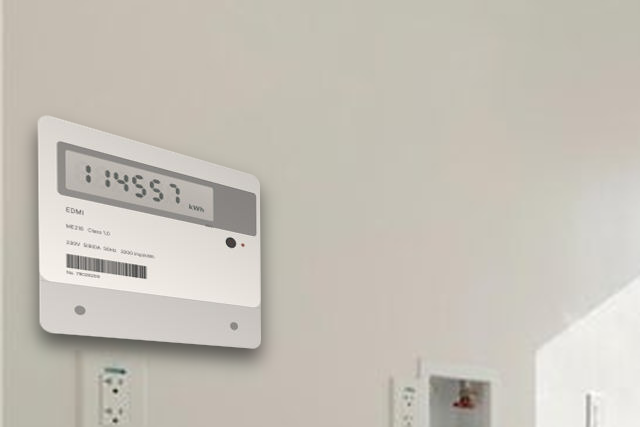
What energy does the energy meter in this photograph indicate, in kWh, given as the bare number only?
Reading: 114557
